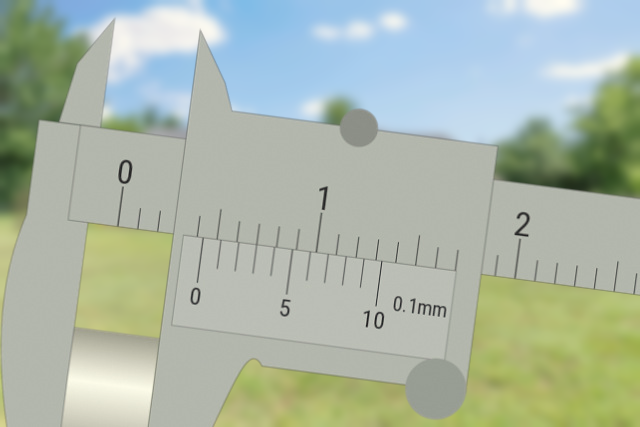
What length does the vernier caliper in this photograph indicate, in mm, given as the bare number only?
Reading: 4.3
